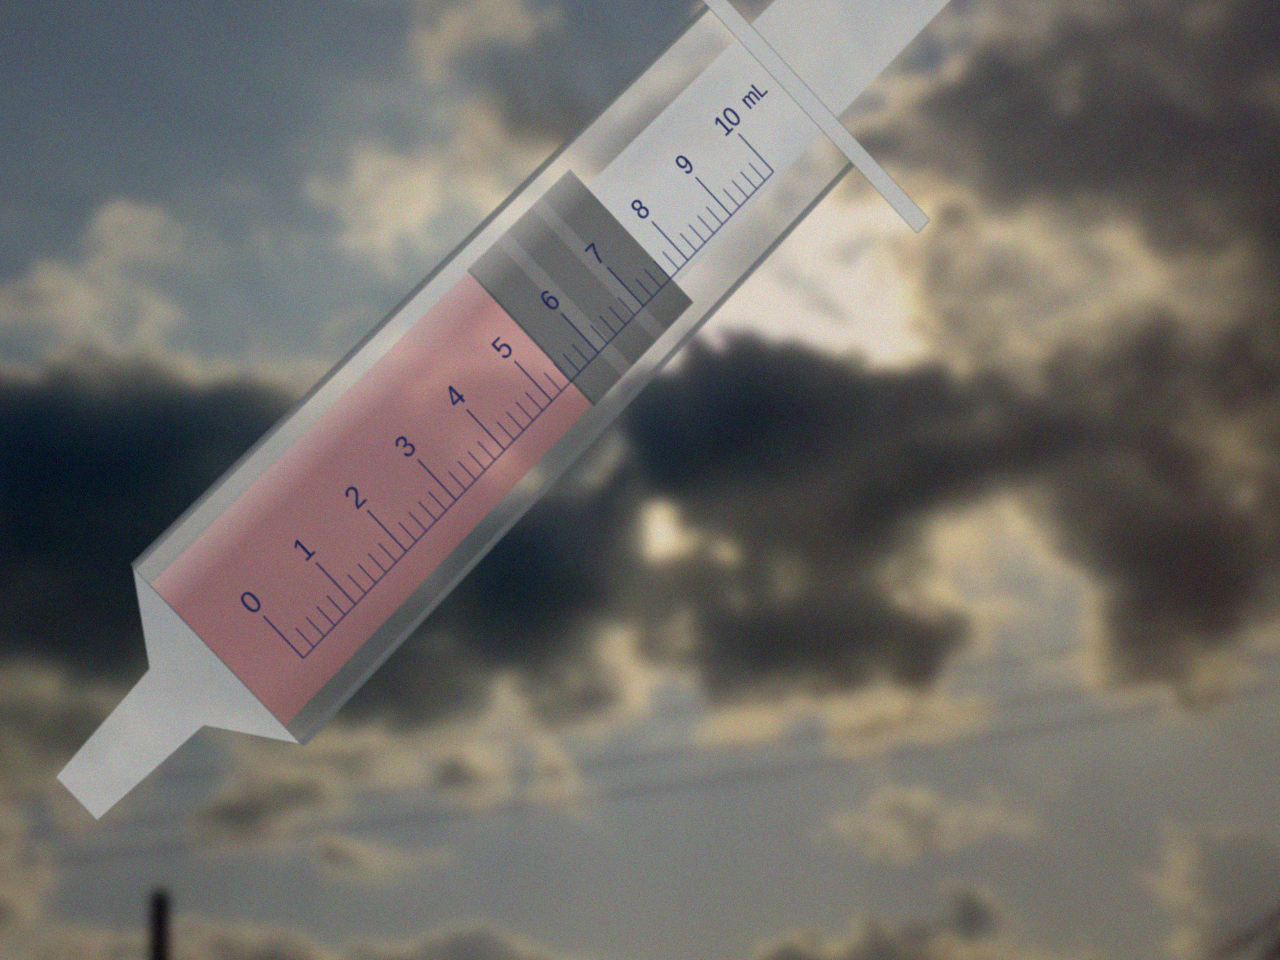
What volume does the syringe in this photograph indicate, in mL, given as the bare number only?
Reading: 5.4
